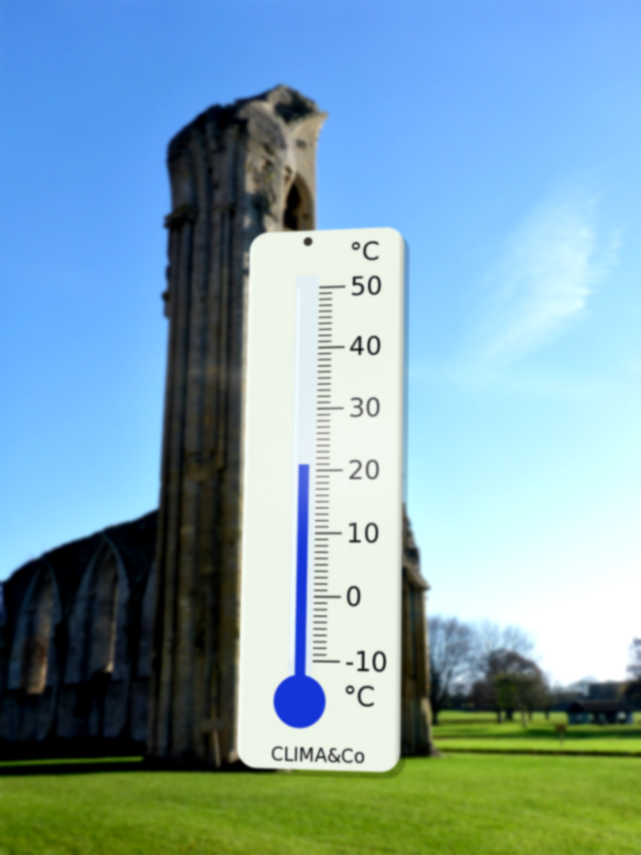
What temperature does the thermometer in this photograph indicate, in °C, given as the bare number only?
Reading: 21
